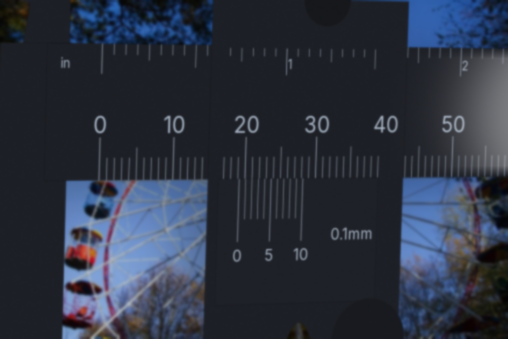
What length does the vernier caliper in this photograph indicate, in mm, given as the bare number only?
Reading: 19.2
